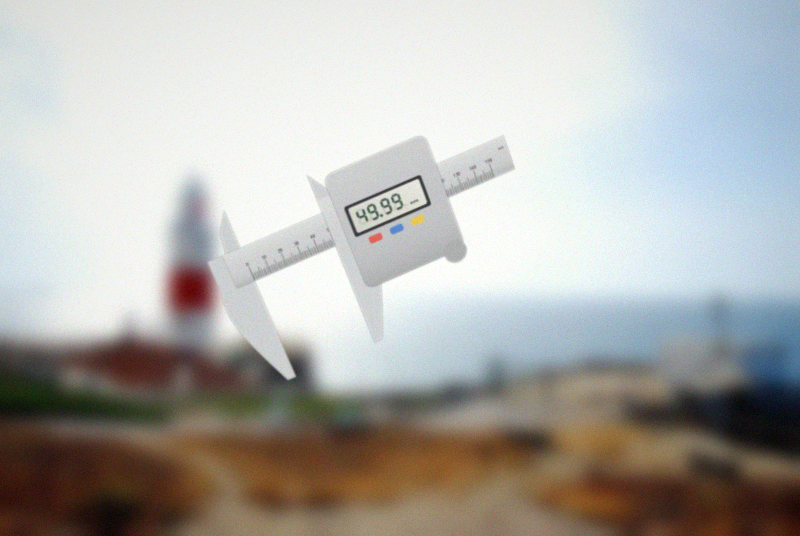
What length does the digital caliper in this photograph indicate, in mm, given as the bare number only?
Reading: 49.99
